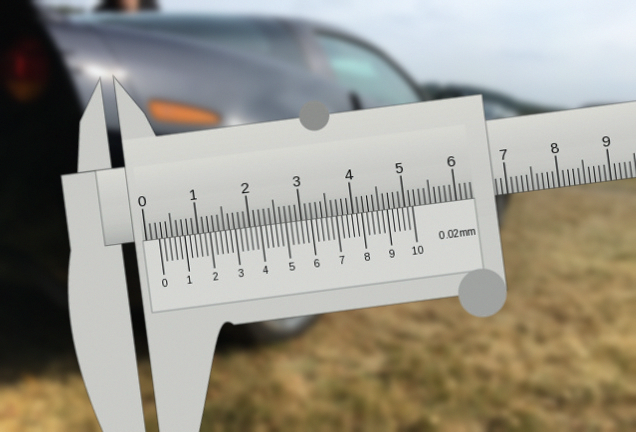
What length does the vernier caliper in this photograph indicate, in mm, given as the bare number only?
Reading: 2.5
